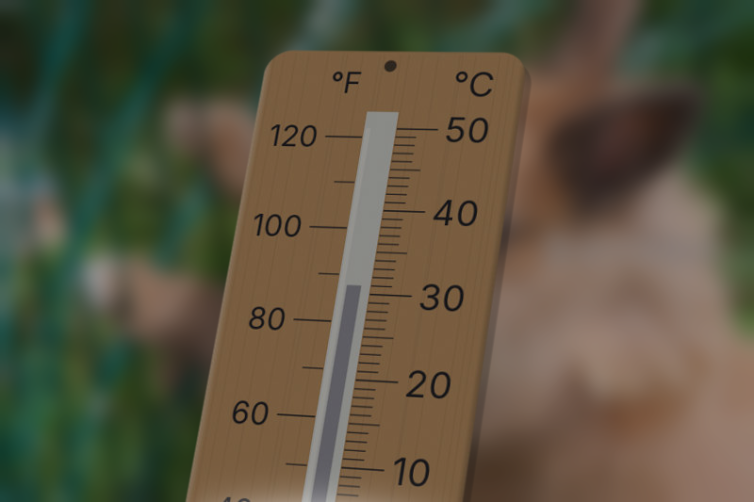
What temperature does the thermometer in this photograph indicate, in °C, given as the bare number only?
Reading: 31
